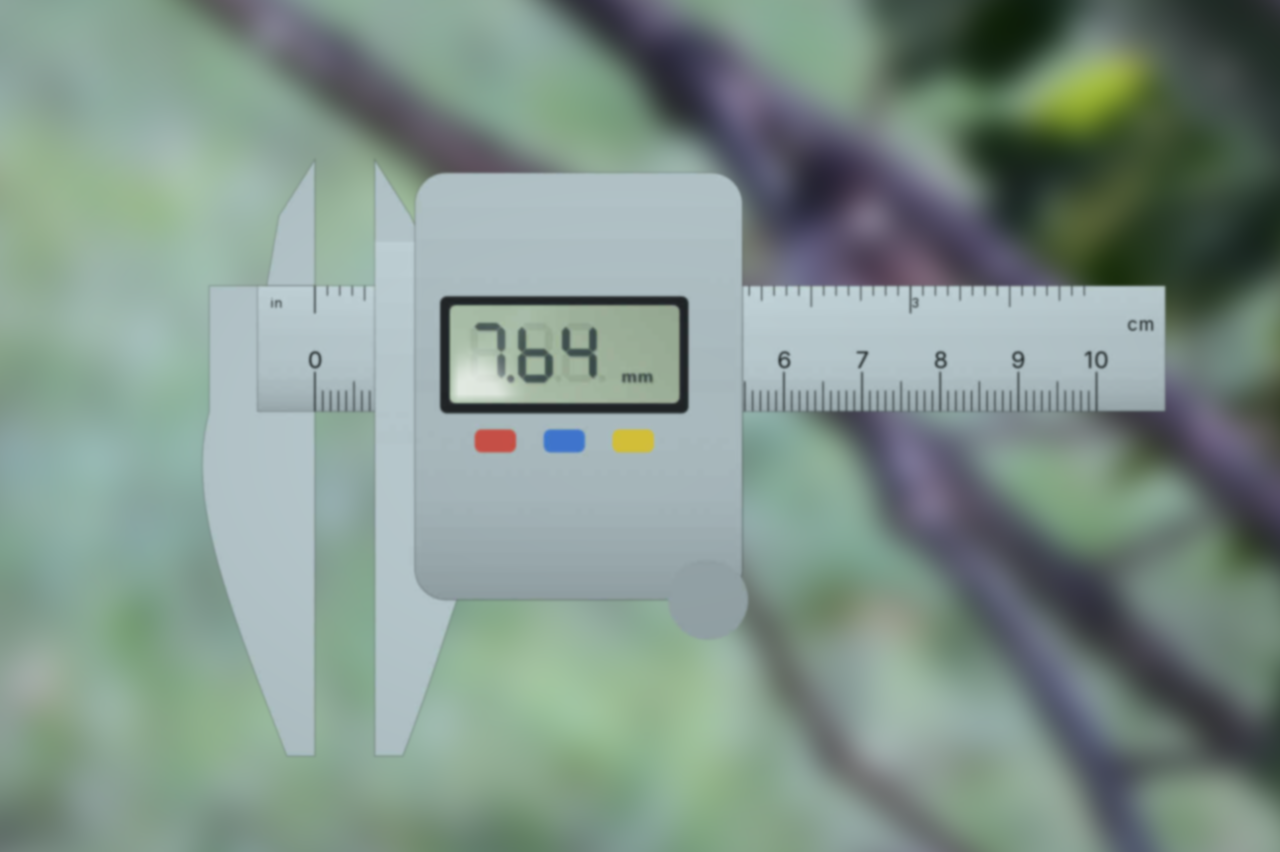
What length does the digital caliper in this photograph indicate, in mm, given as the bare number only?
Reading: 7.64
